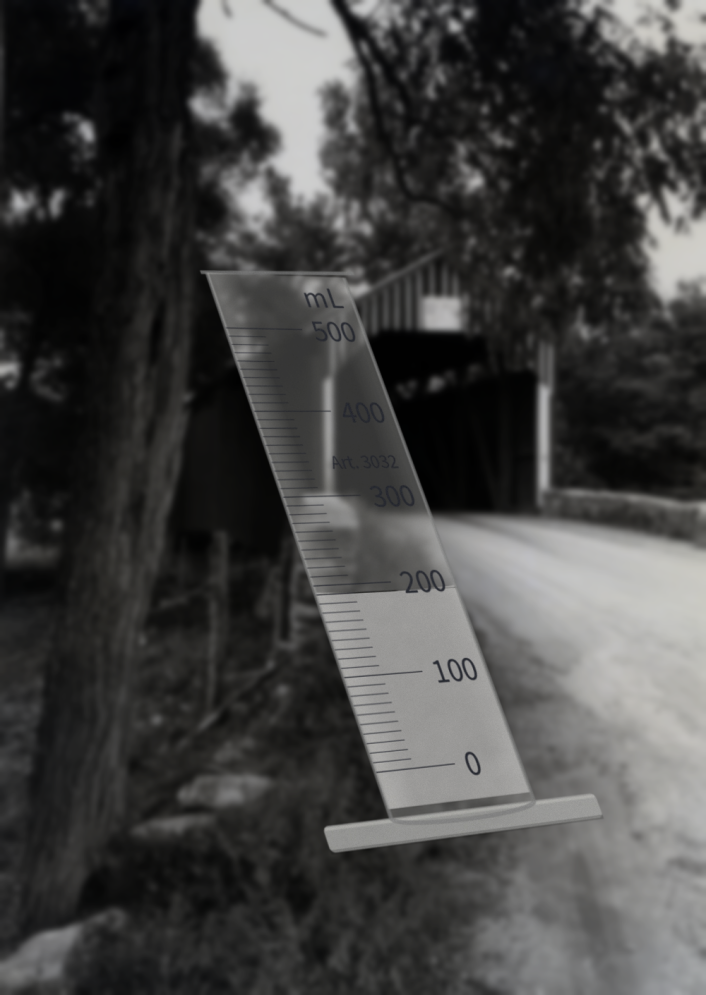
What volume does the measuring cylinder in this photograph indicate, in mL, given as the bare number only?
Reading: 190
